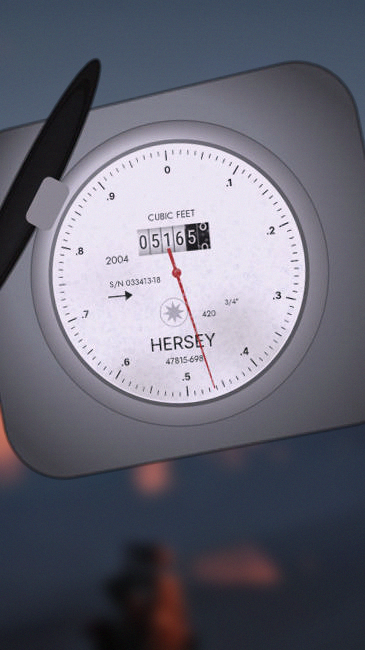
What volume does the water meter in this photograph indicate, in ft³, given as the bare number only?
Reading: 51658.46
